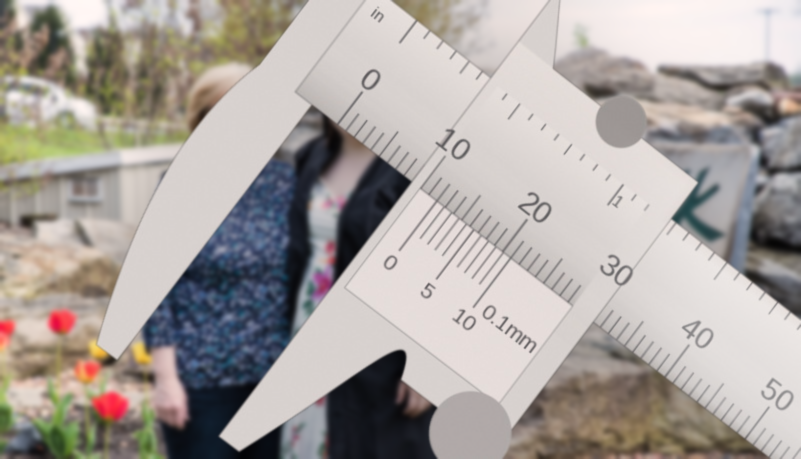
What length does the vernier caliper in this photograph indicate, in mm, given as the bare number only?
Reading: 12.0
